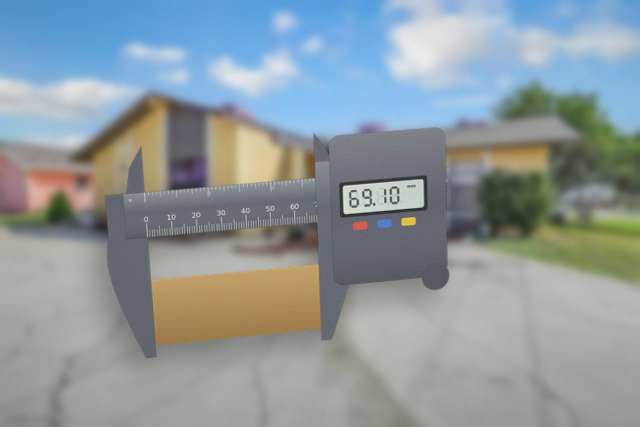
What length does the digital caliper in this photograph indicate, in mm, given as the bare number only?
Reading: 69.10
